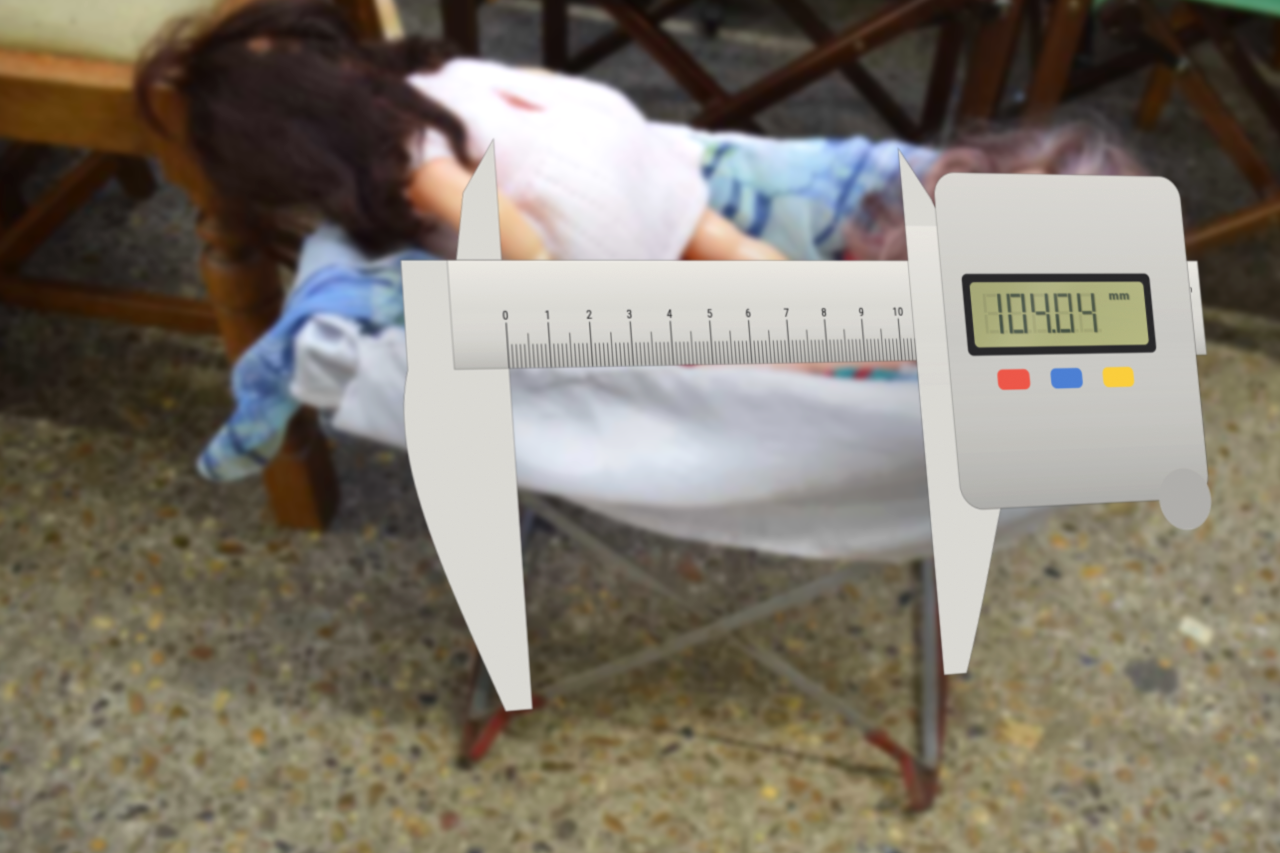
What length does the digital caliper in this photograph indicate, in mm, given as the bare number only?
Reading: 104.04
